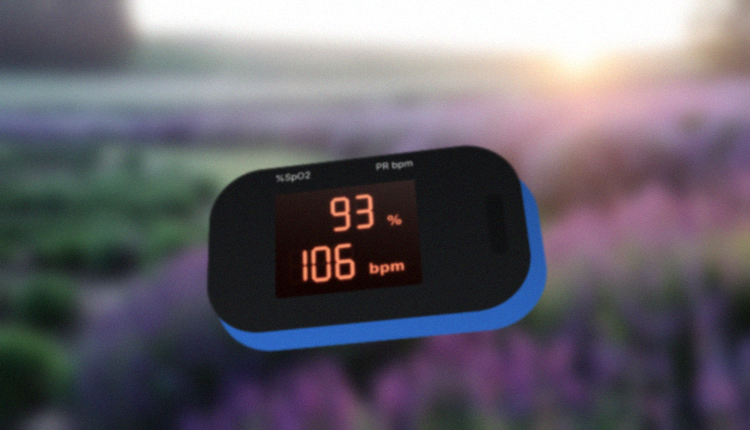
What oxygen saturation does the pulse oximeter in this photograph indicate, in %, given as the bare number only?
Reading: 93
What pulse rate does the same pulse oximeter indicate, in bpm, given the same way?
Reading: 106
